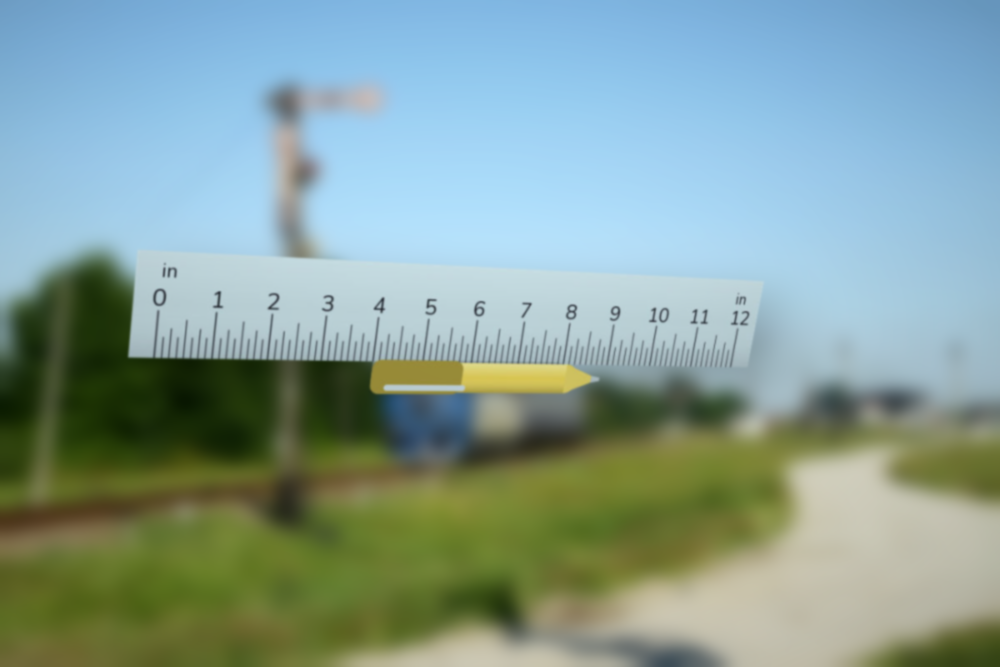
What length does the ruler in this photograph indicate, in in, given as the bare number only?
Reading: 4.875
